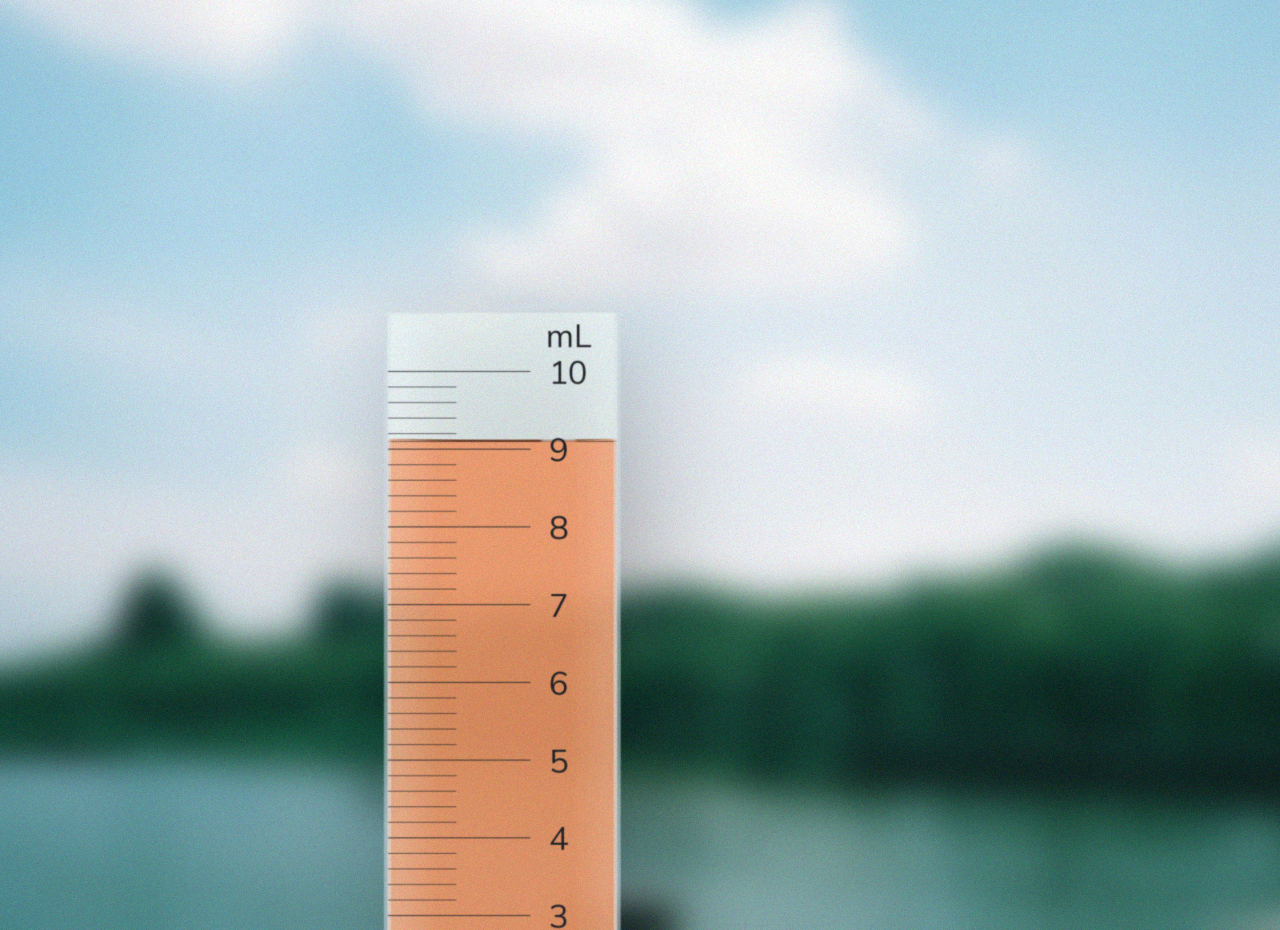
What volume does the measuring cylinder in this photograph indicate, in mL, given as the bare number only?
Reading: 9.1
